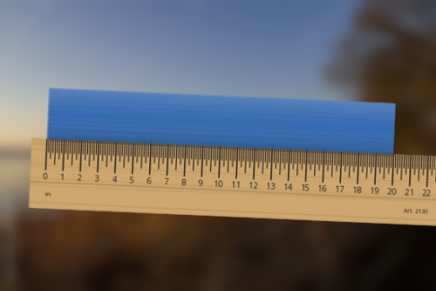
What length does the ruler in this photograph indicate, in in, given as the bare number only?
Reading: 20
